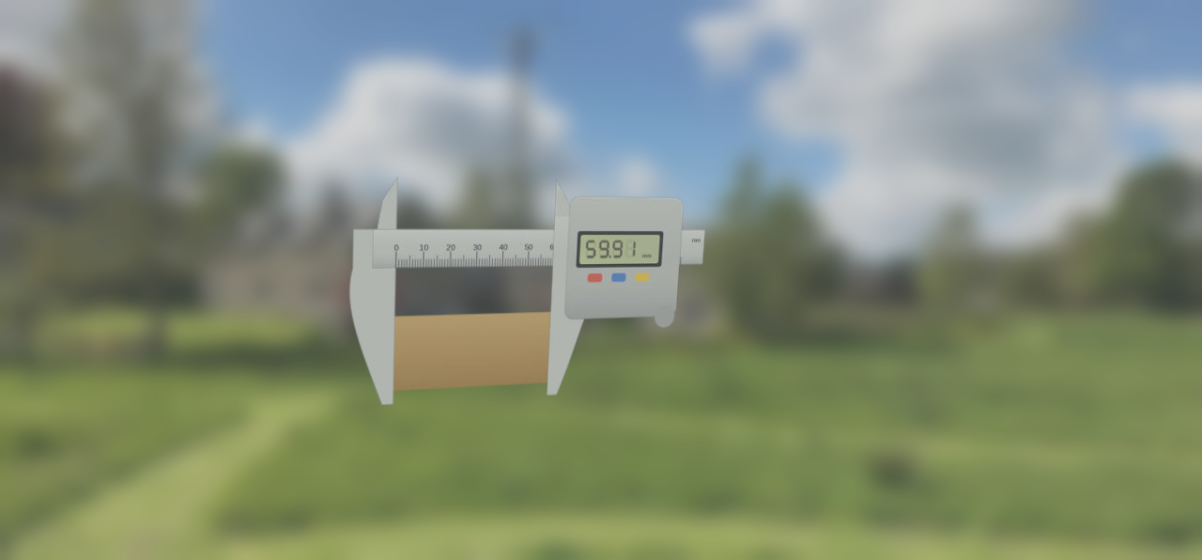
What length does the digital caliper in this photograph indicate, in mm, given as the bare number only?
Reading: 59.91
